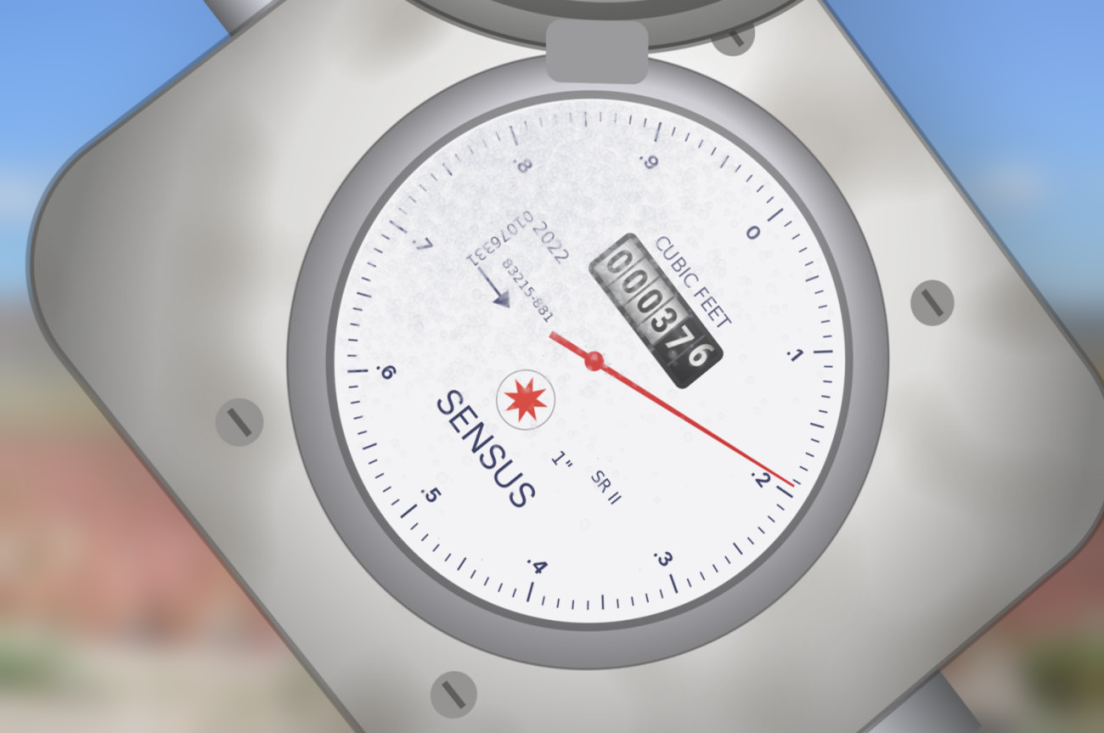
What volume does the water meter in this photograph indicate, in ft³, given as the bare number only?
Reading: 376.19
